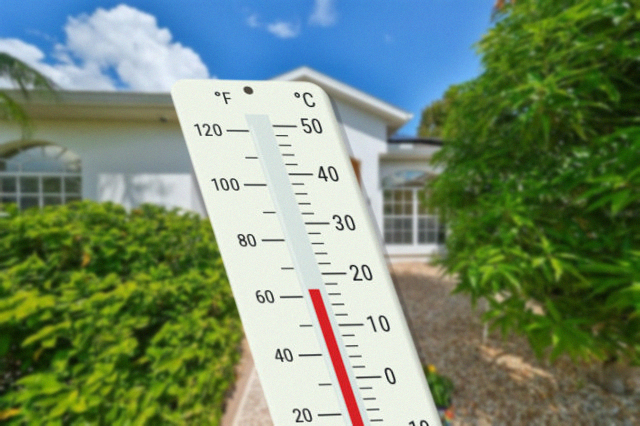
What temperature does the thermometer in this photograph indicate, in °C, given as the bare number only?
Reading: 17
